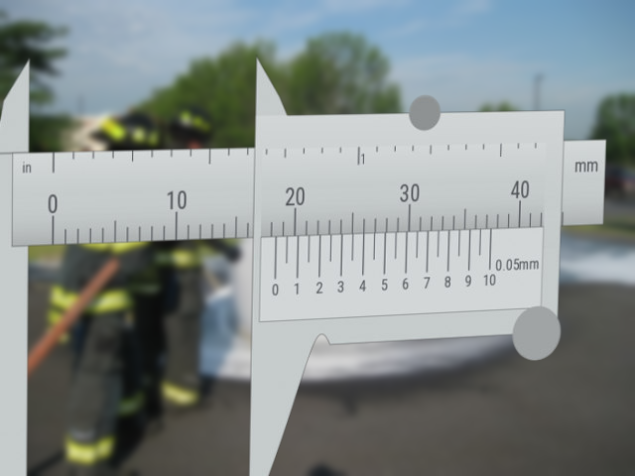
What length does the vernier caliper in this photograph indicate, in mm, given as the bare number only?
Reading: 18.4
